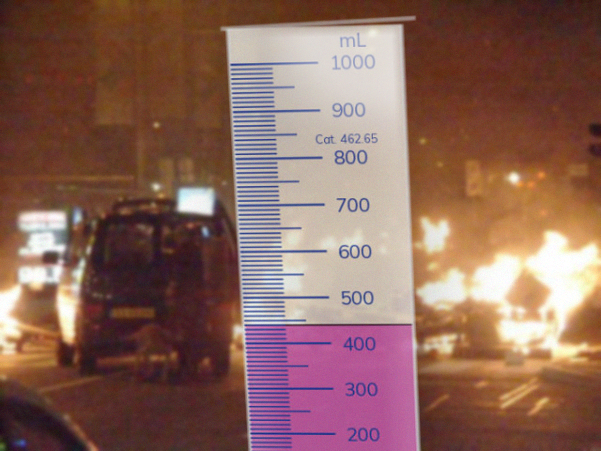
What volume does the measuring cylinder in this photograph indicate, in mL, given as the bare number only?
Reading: 440
